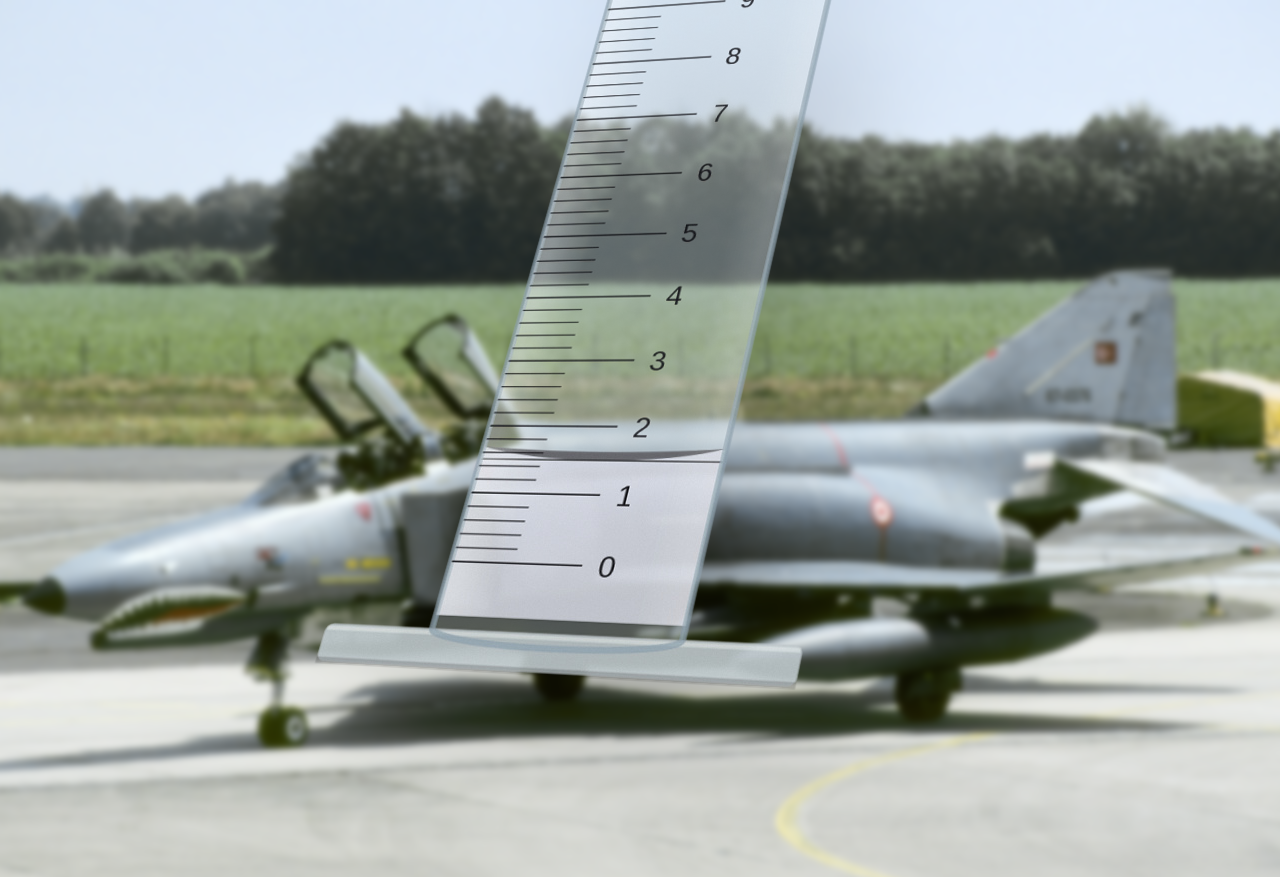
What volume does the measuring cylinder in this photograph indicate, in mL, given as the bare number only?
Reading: 1.5
